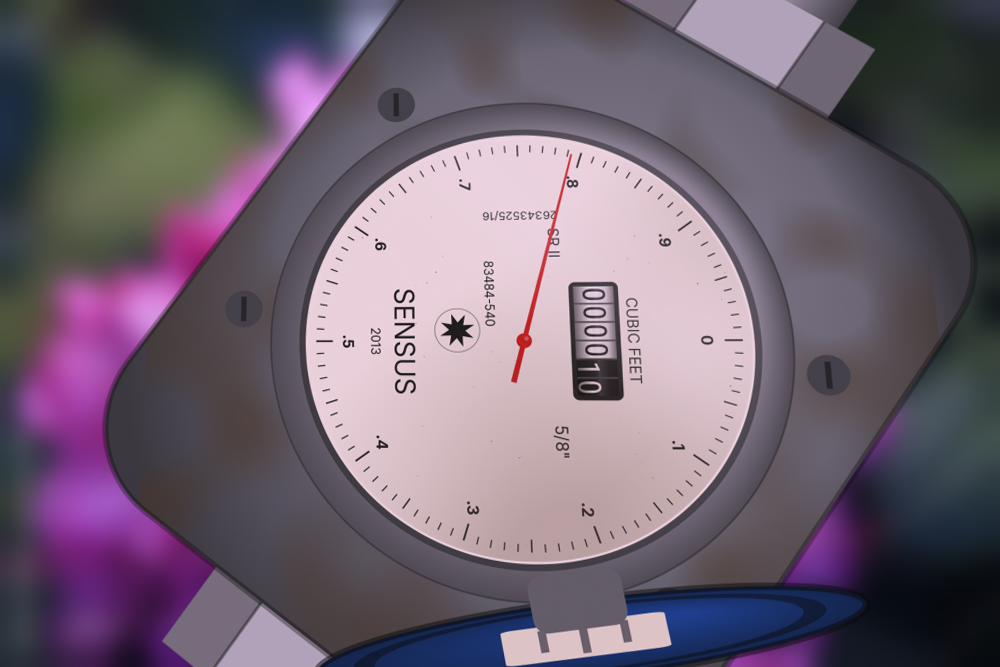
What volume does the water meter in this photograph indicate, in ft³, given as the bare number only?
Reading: 9.79
